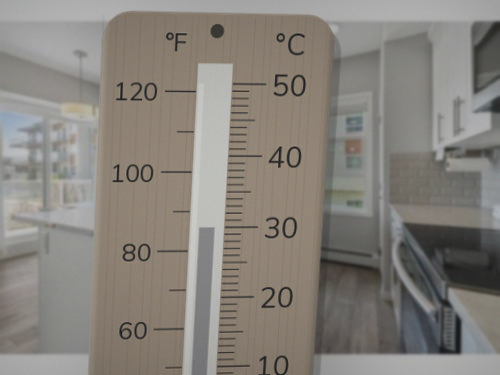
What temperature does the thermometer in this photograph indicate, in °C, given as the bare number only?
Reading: 30
